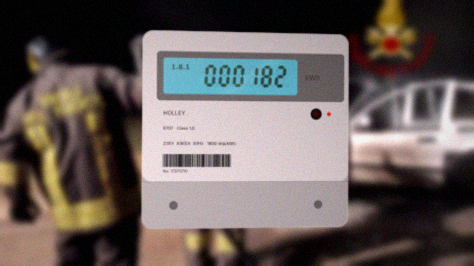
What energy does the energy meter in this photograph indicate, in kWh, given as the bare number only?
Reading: 182
